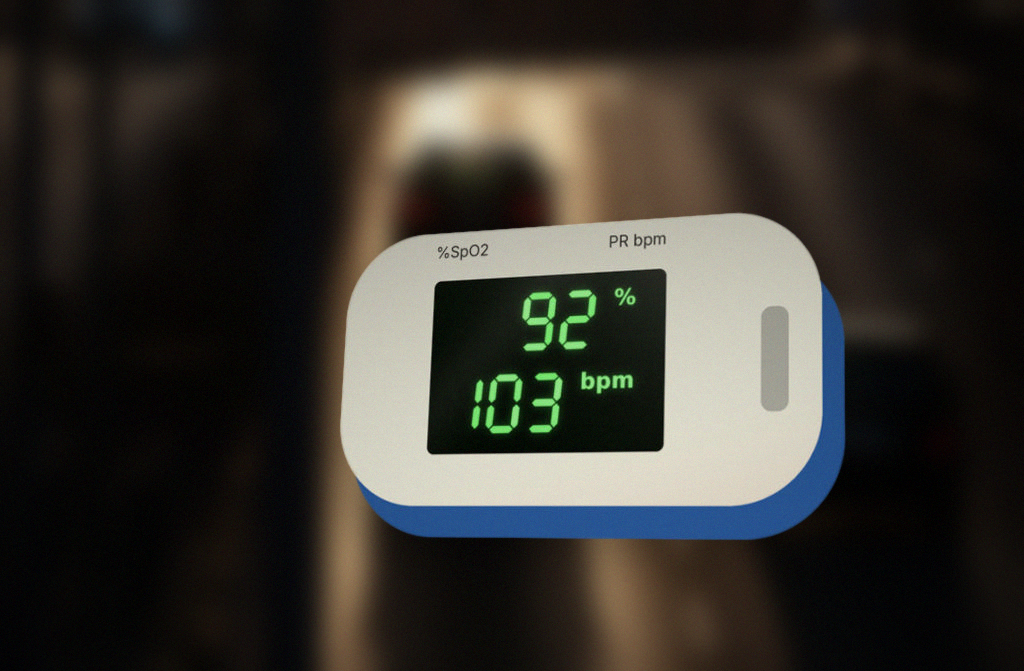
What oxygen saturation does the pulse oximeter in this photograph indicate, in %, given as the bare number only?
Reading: 92
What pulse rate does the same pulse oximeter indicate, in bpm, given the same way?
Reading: 103
